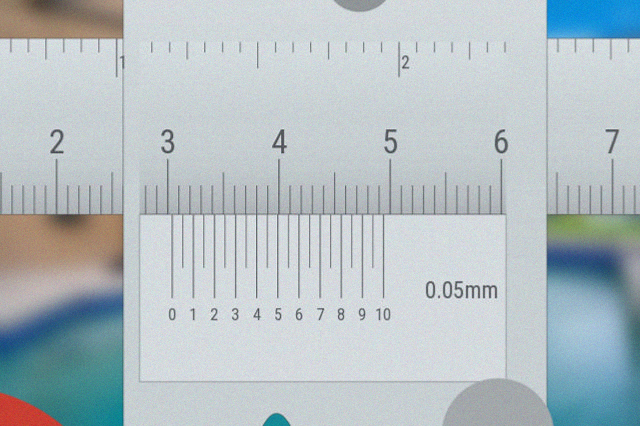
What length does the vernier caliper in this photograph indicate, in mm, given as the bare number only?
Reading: 30.4
